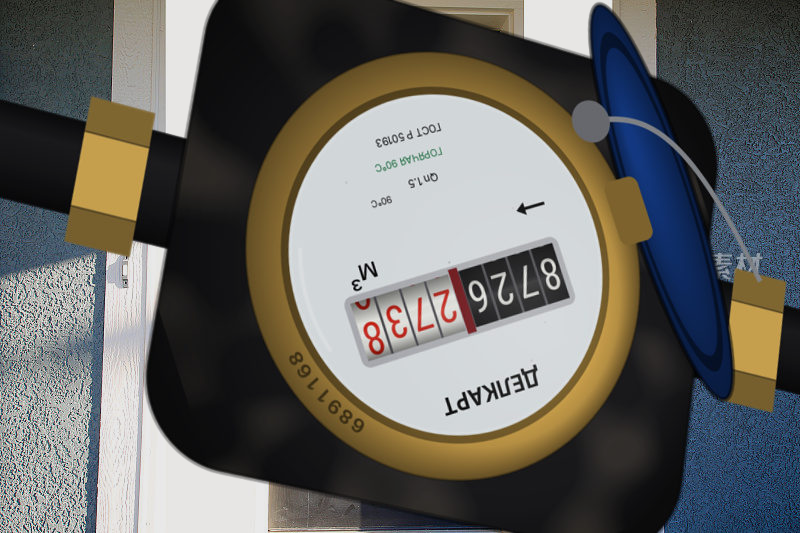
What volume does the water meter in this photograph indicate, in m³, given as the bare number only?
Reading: 8726.2738
